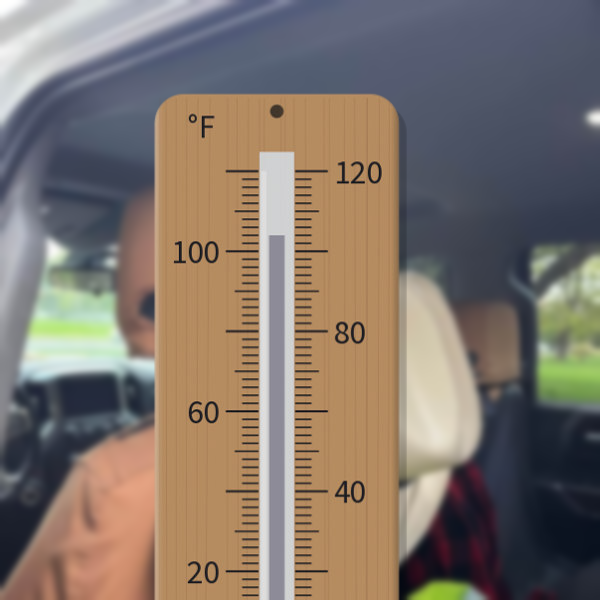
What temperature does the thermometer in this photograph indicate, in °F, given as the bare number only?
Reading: 104
